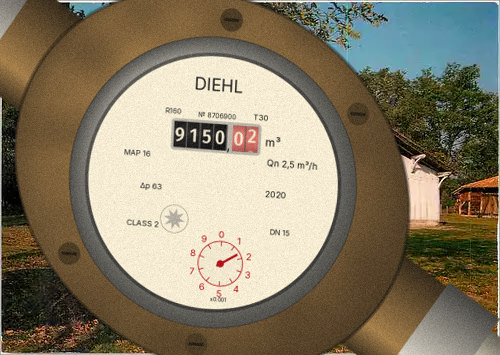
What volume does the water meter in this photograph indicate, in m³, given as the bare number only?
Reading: 9150.021
